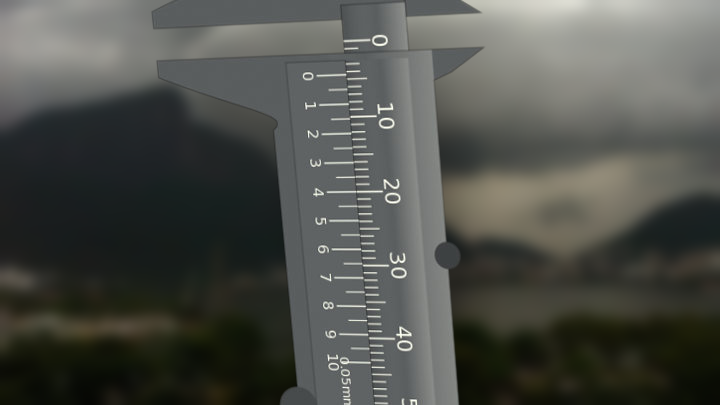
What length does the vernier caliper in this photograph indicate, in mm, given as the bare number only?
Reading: 4.4
